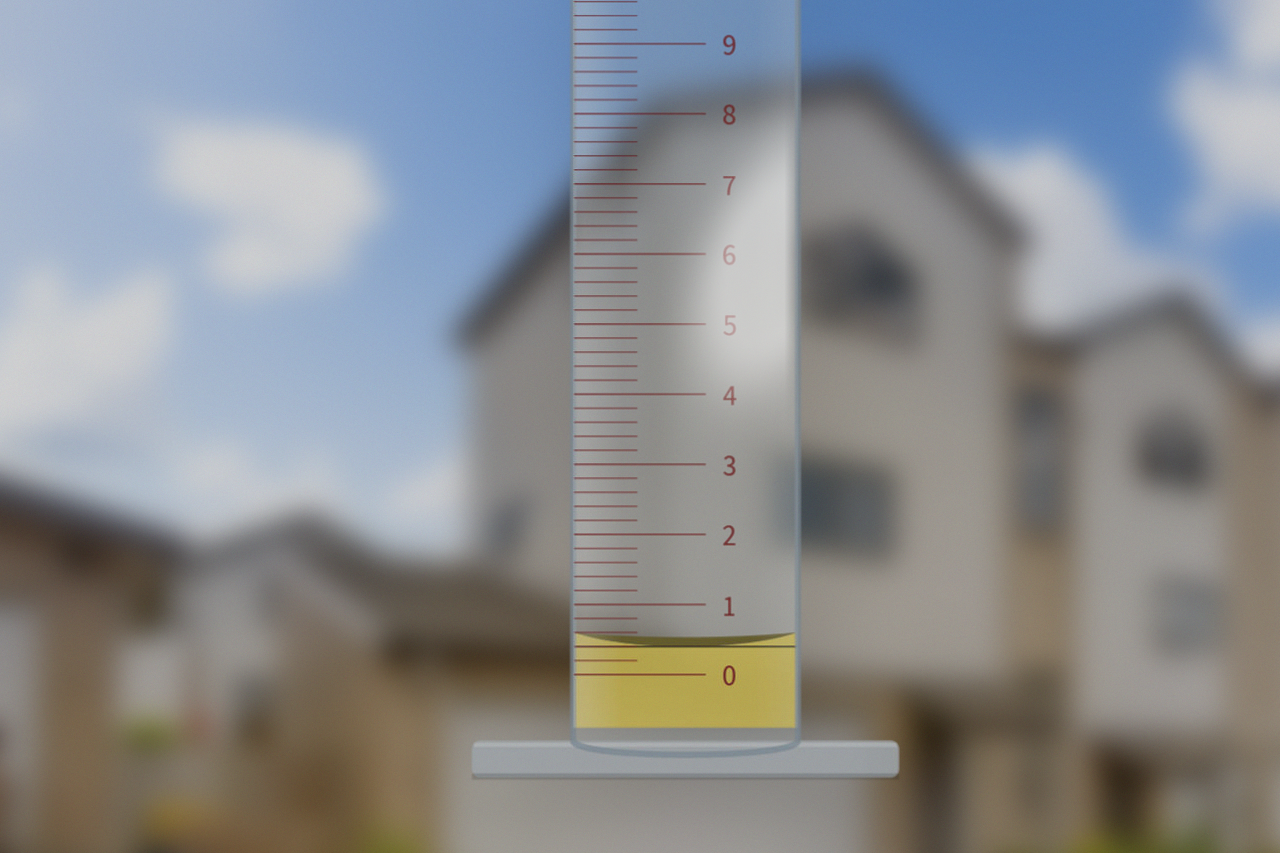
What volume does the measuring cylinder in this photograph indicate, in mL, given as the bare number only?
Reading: 0.4
